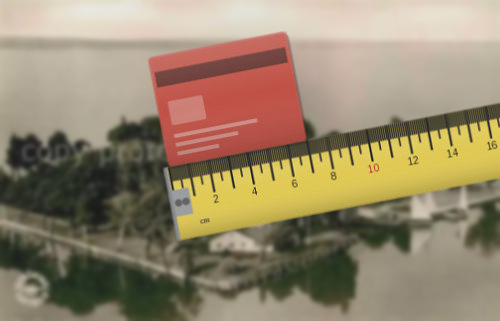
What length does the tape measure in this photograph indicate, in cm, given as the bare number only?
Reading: 7
